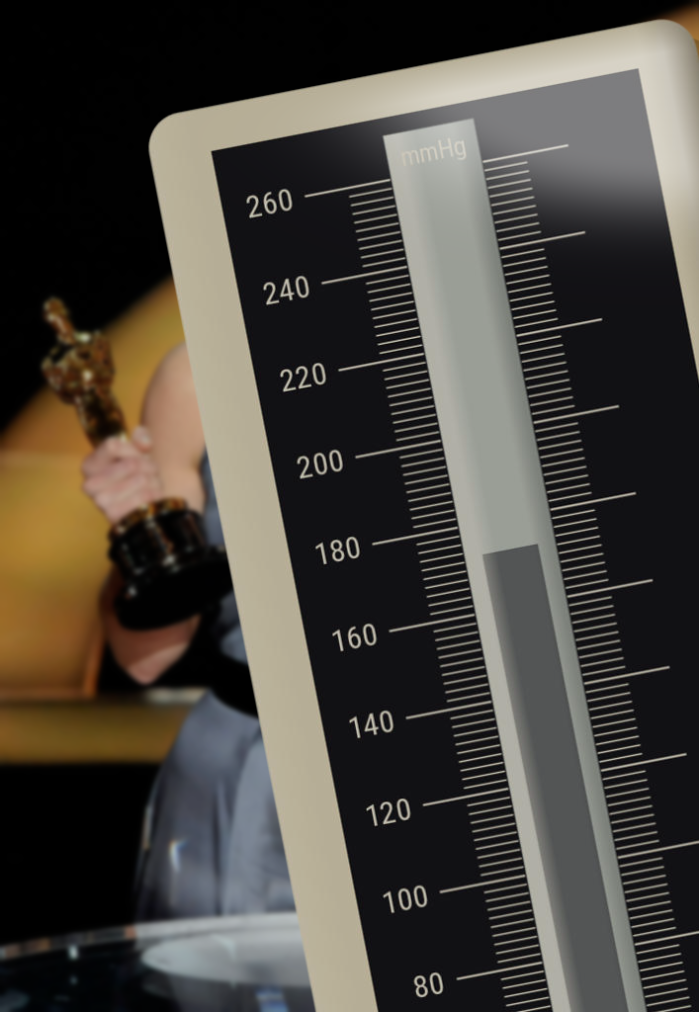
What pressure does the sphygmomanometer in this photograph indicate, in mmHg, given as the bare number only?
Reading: 173
